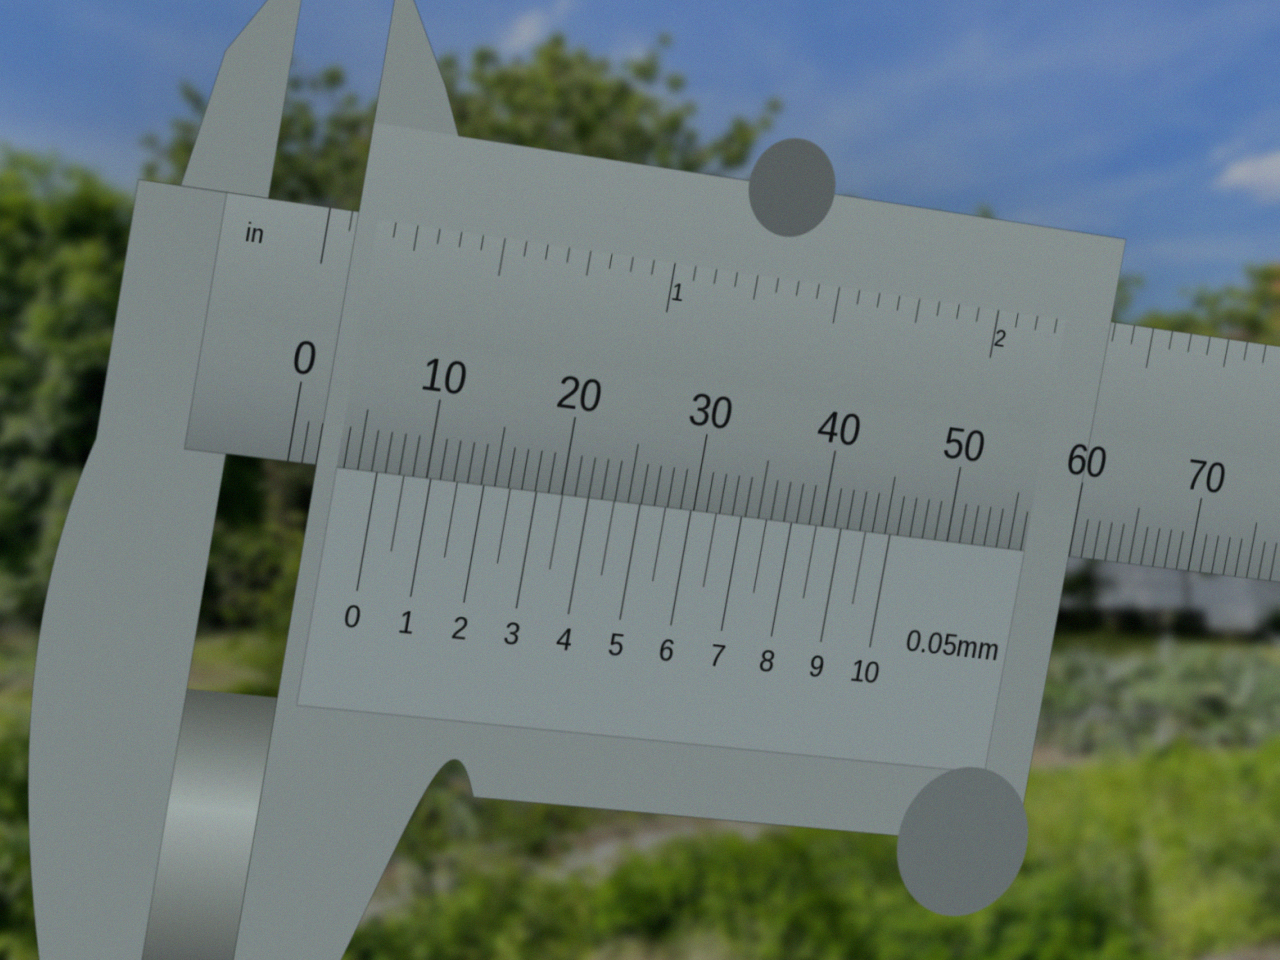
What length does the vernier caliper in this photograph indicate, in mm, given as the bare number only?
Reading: 6.4
